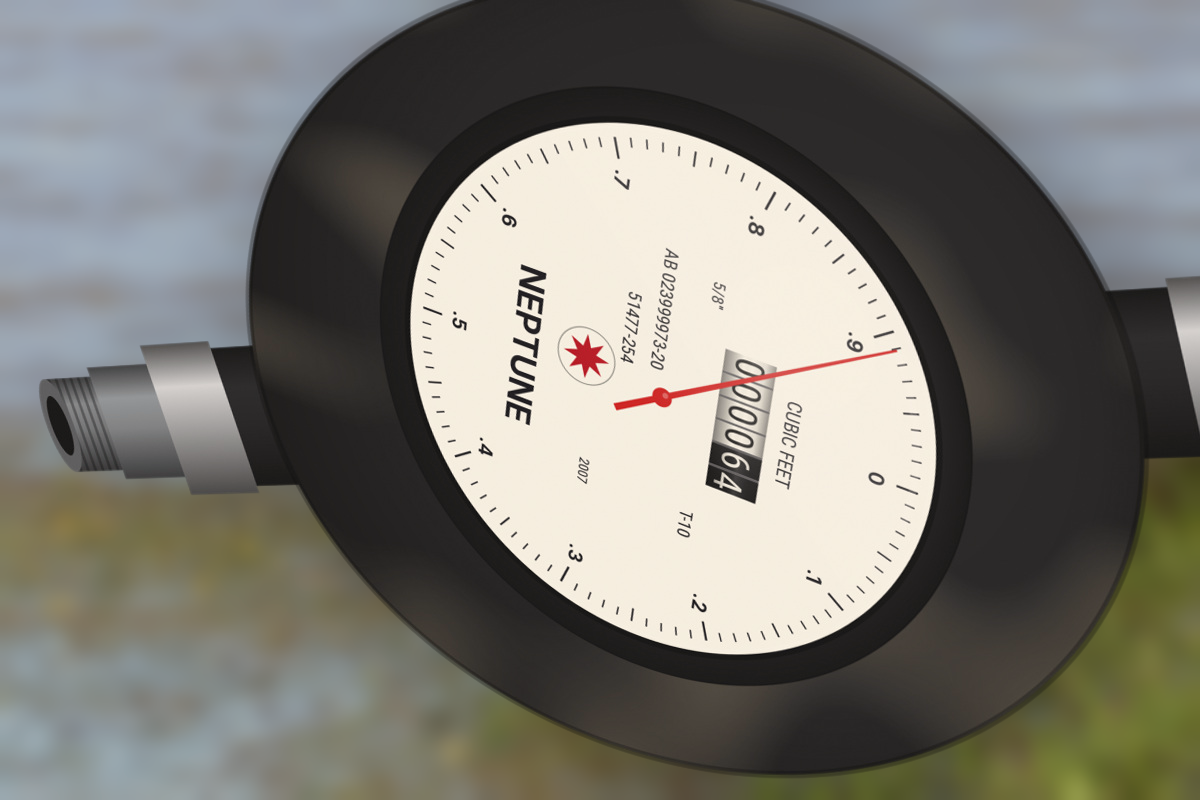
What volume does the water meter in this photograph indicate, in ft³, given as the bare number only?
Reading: 63.91
